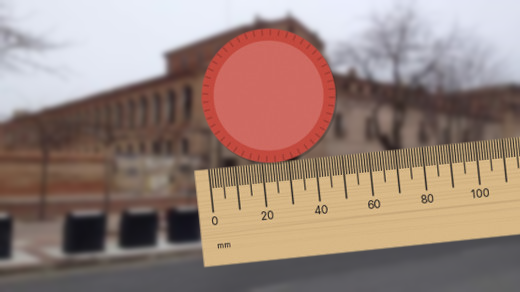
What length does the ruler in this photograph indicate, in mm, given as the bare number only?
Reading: 50
